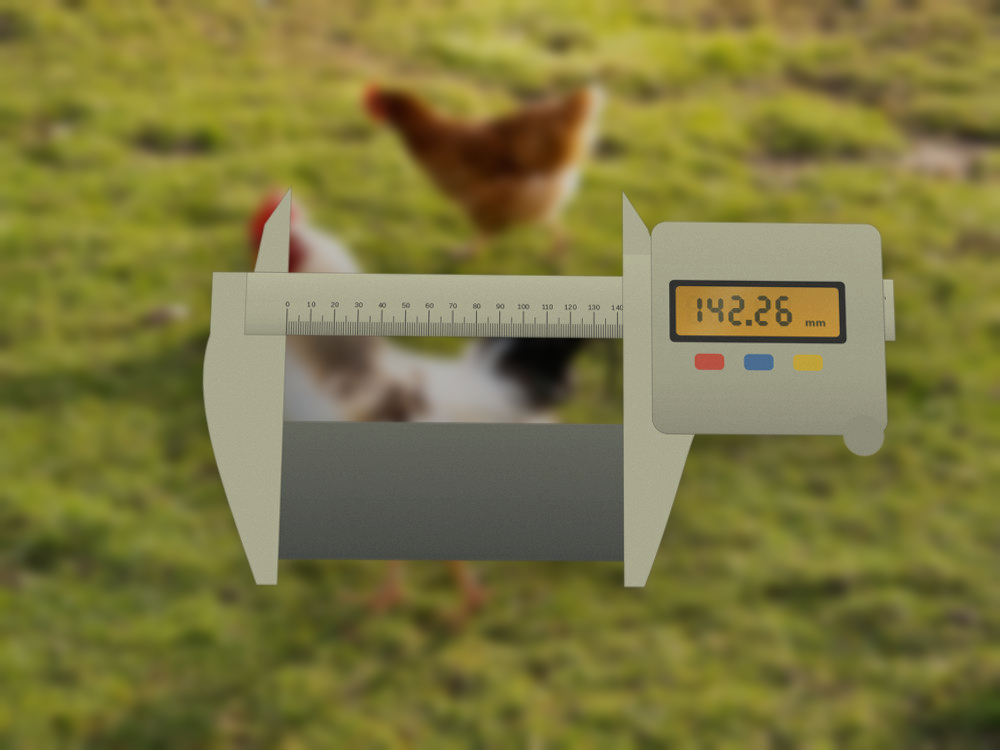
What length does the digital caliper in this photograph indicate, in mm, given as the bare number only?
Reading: 142.26
